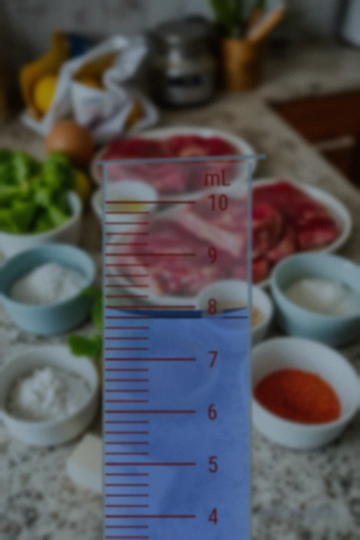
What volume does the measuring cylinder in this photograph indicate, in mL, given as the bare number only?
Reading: 7.8
